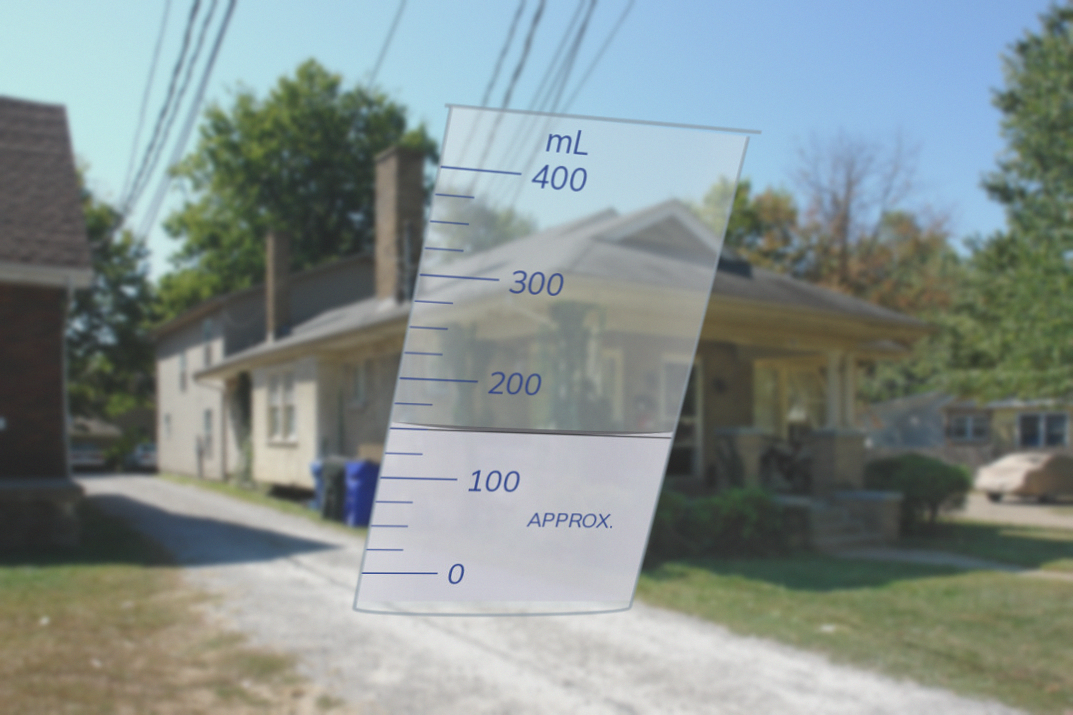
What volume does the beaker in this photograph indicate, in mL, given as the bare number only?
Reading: 150
